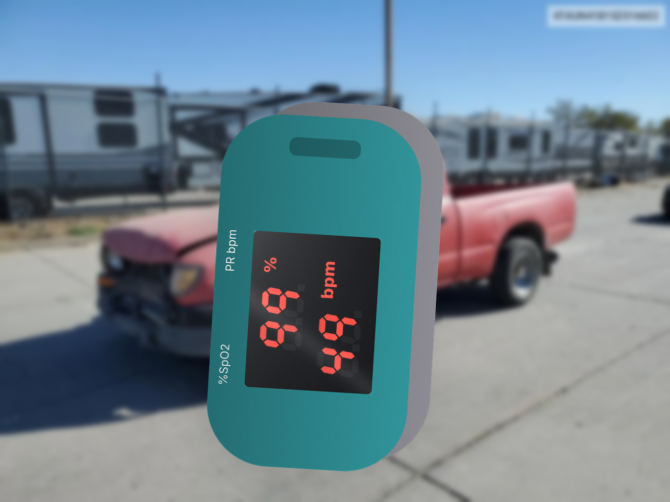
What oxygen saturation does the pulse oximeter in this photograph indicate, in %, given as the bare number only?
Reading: 99
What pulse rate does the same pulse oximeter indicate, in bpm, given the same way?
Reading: 49
